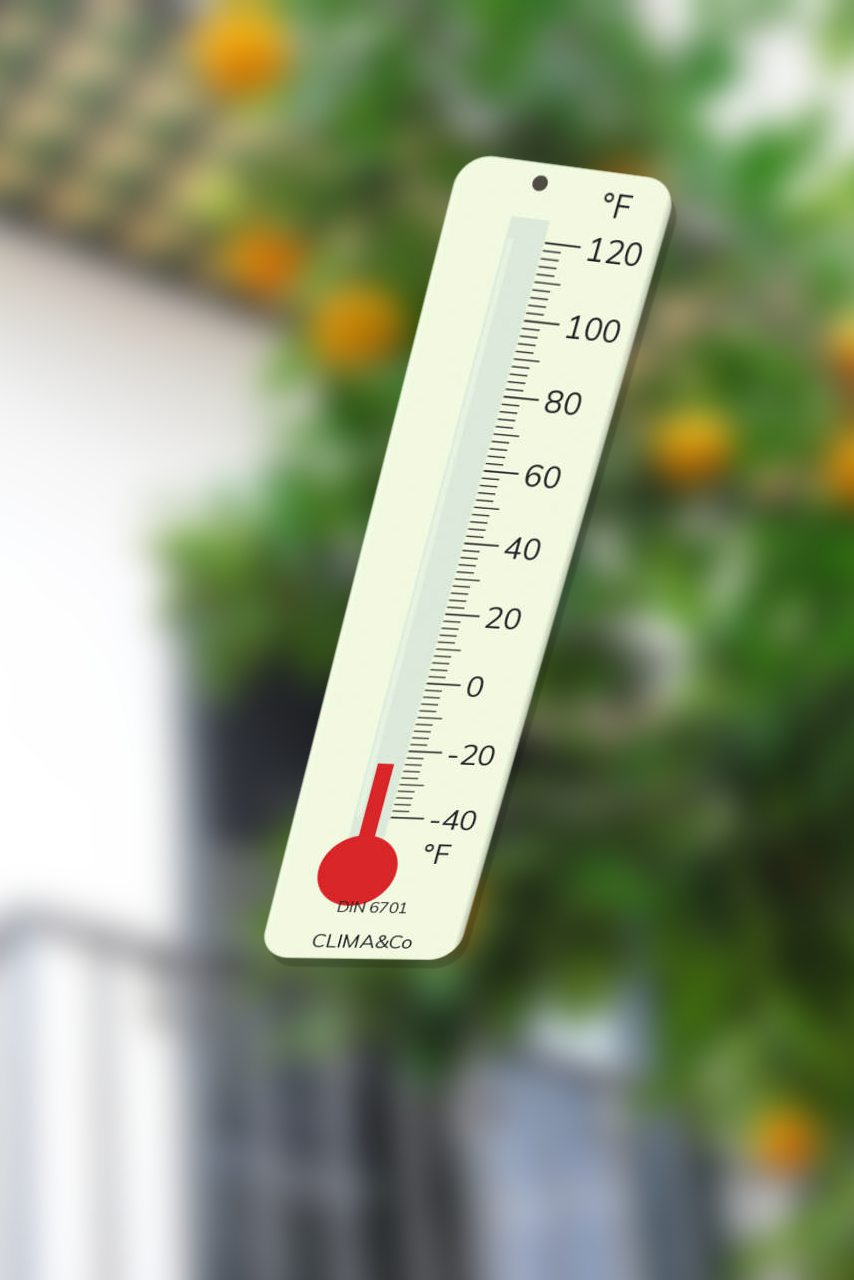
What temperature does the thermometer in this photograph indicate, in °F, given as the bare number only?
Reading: -24
